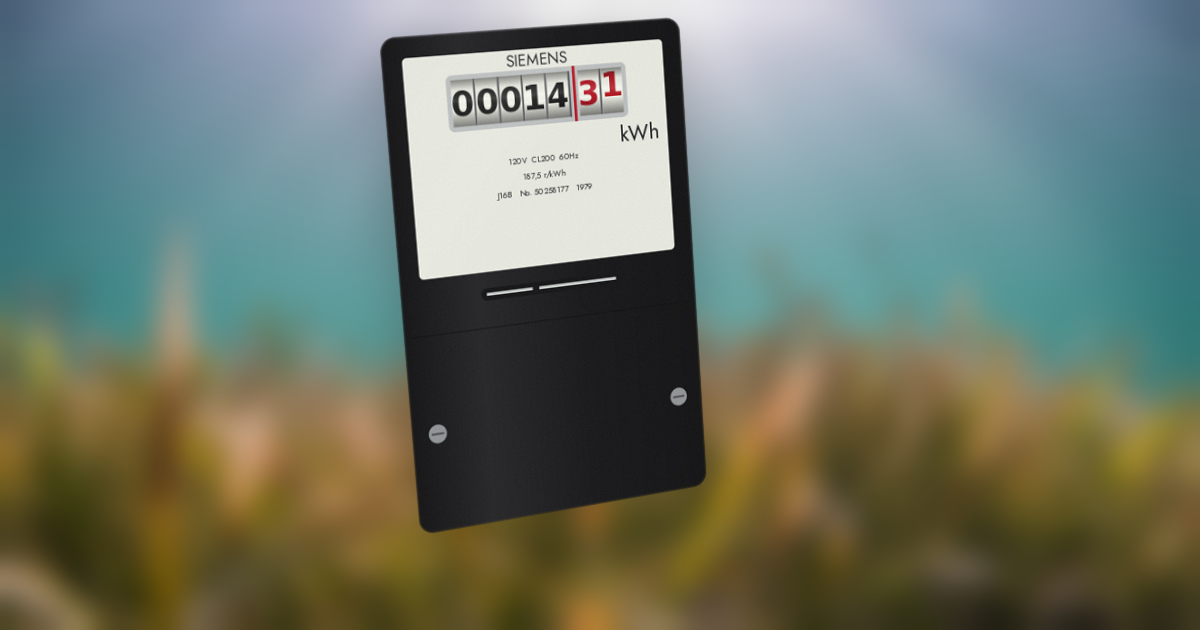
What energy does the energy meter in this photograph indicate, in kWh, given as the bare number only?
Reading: 14.31
